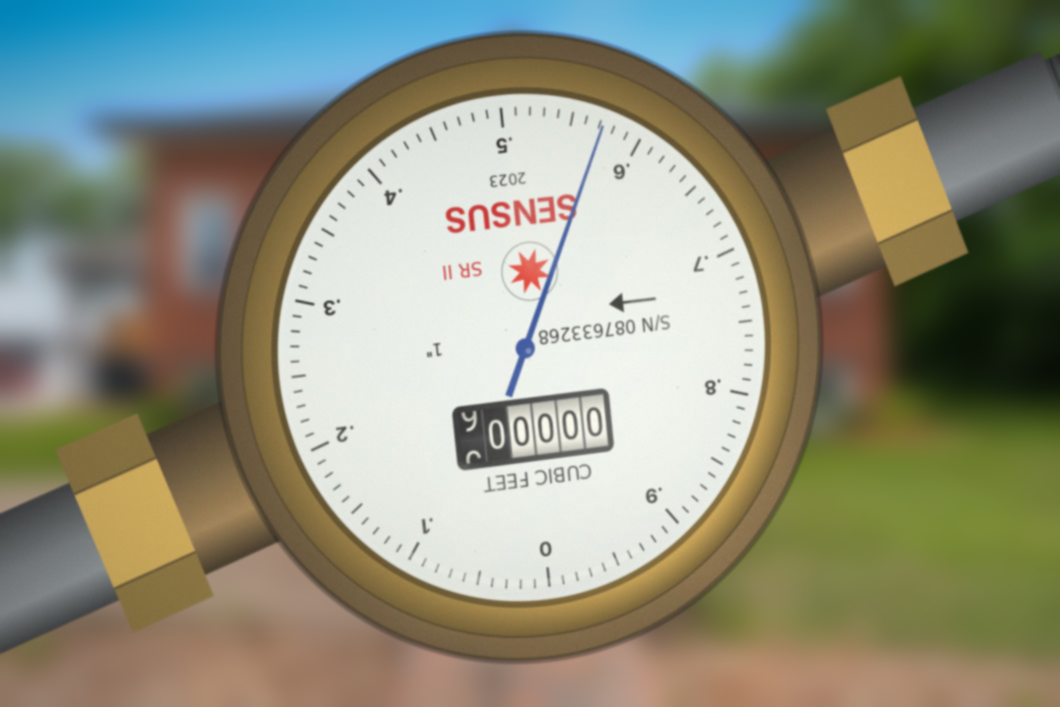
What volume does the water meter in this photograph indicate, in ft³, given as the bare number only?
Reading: 5.57
